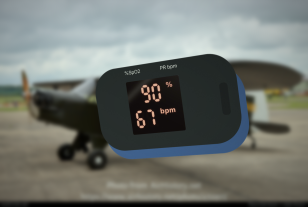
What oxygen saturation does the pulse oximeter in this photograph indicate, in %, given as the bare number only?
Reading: 90
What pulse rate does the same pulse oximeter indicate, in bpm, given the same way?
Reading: 67
